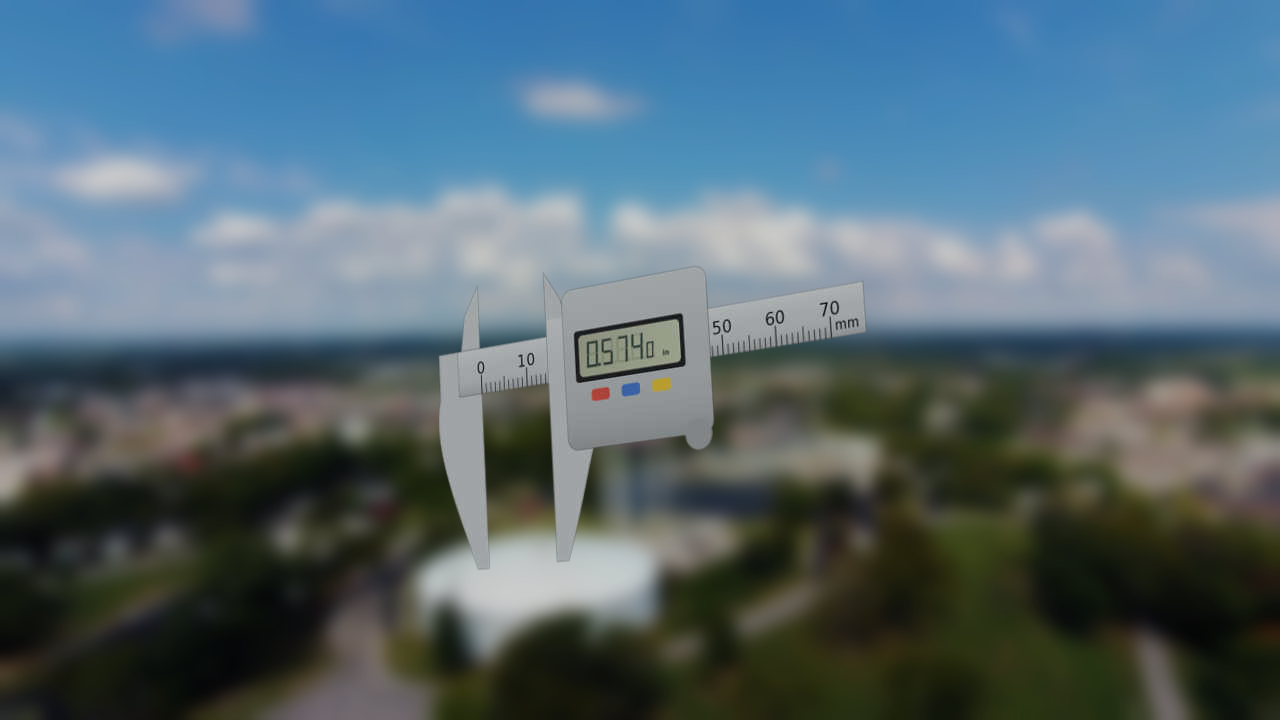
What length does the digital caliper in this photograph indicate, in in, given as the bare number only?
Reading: 0.5740
